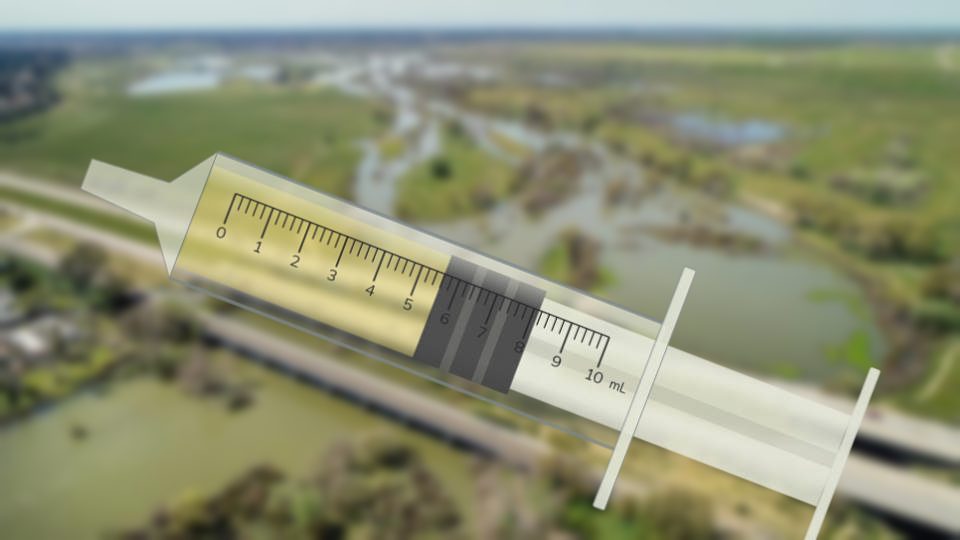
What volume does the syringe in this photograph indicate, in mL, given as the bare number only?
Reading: 5.6
